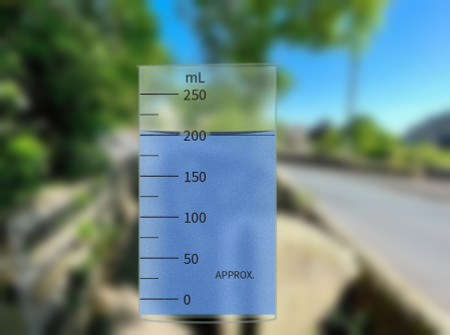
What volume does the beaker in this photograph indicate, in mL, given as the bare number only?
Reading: 200
